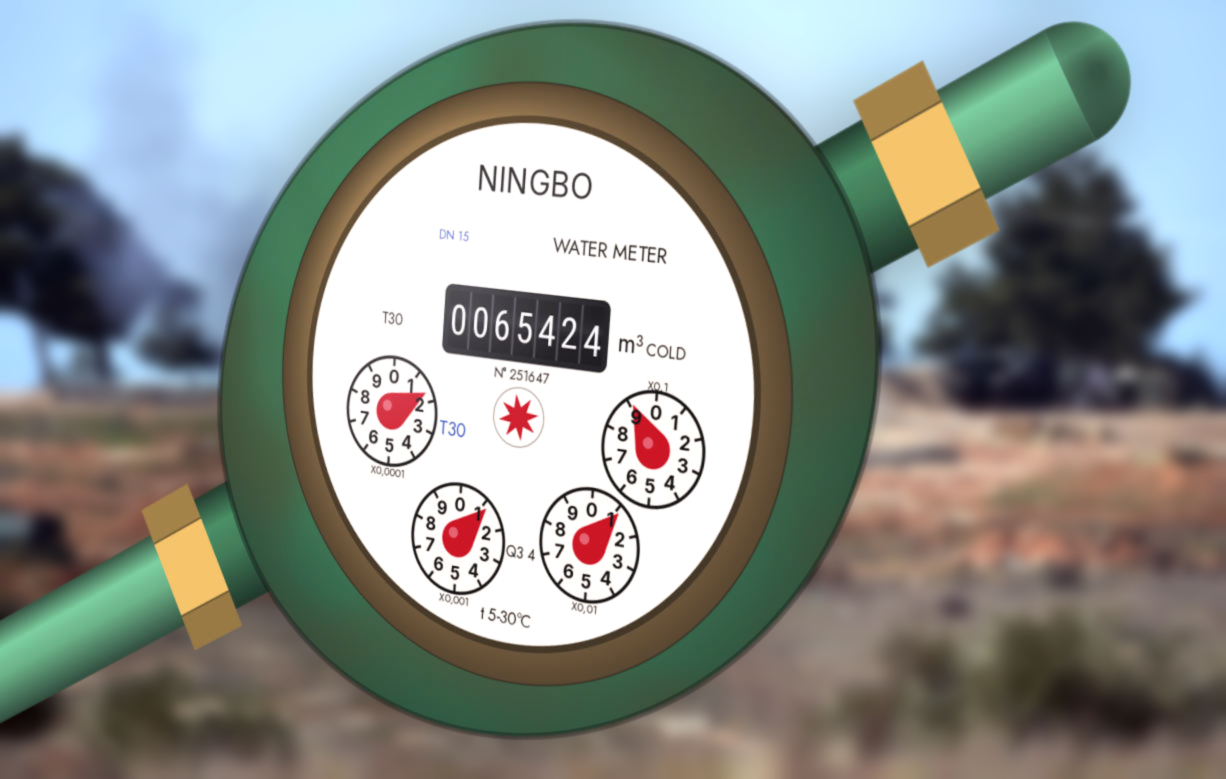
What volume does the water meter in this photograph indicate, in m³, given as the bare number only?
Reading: 65423.9111
